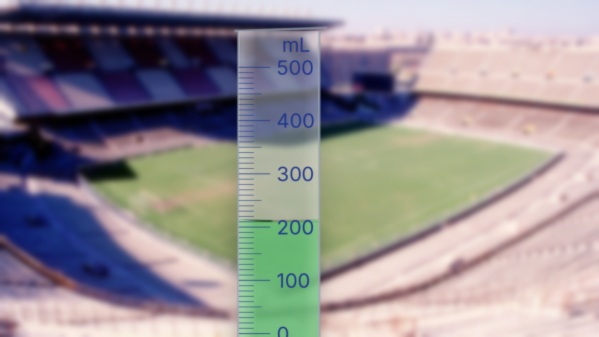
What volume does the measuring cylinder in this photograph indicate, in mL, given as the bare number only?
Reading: 210
